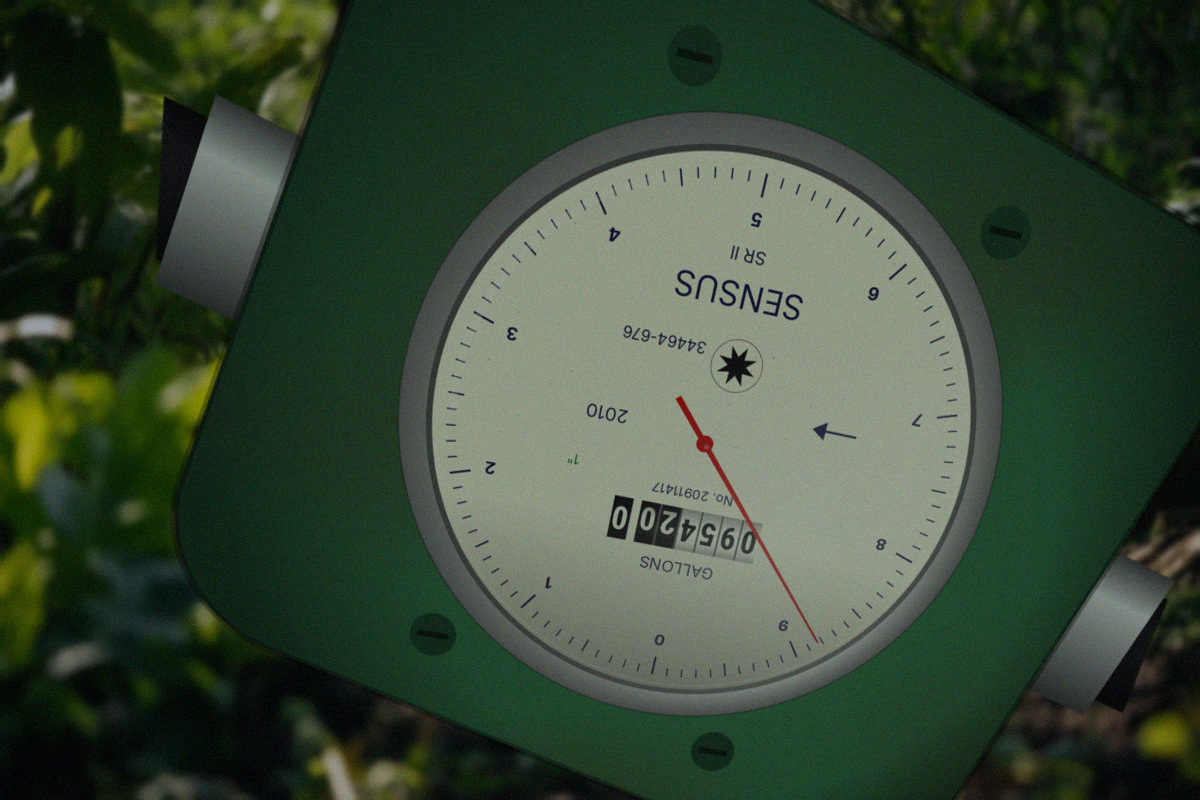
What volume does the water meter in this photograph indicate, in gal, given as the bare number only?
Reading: 954198.8
